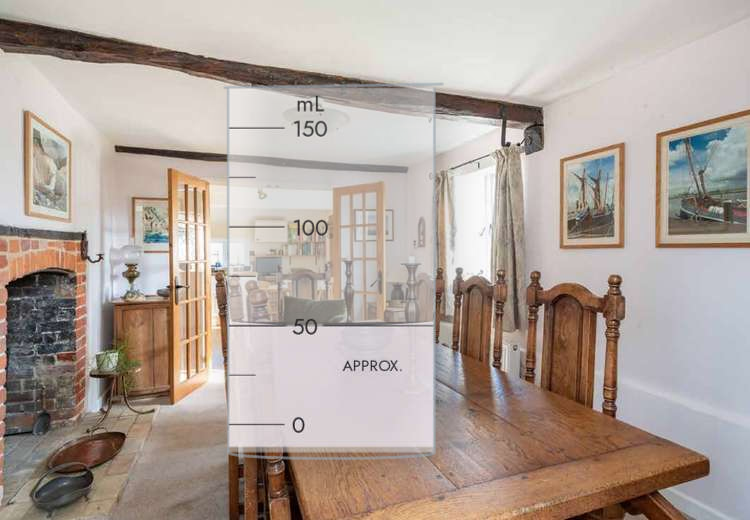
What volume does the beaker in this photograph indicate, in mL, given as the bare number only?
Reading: 50
